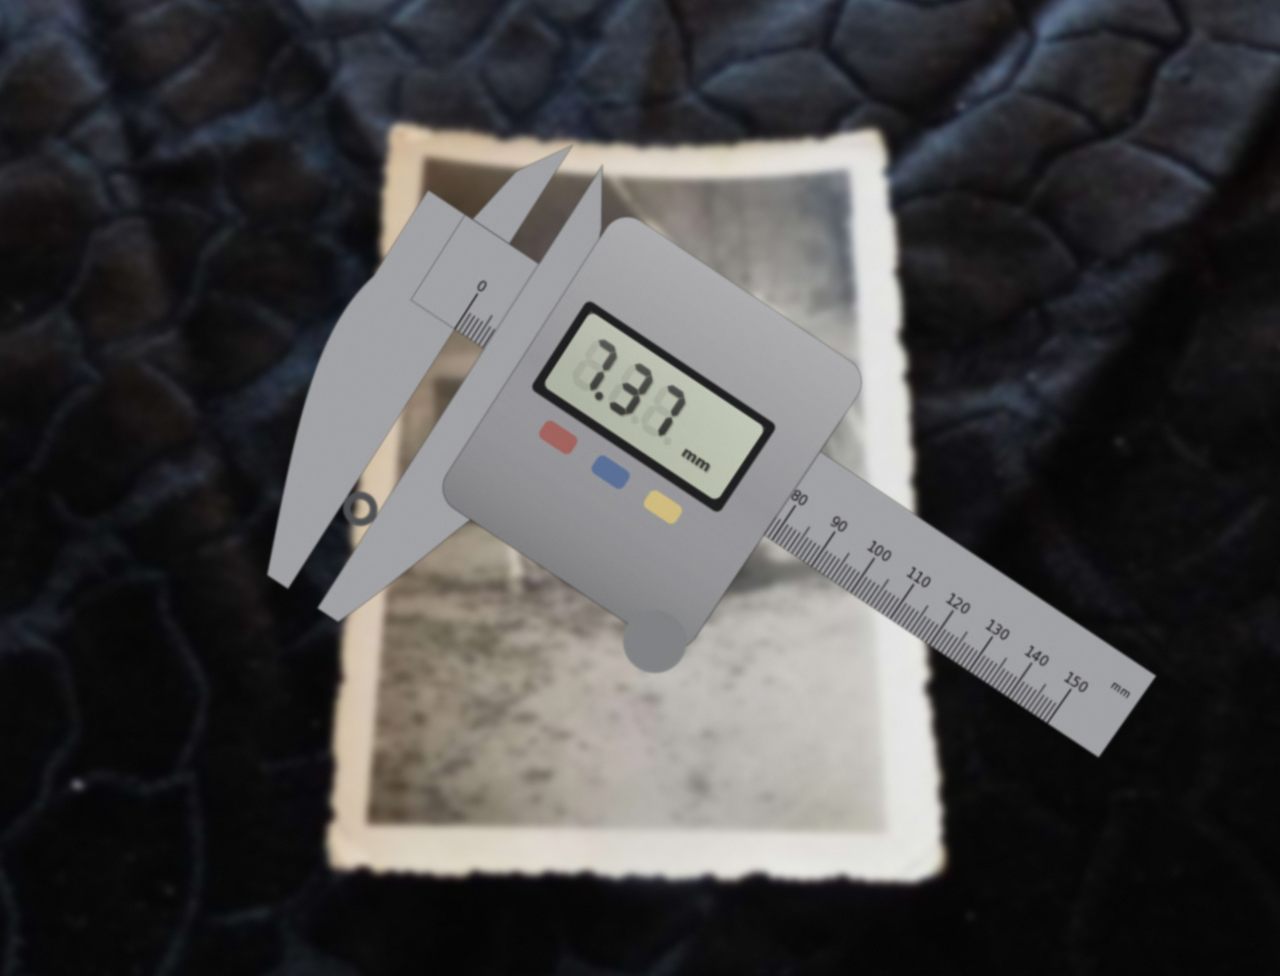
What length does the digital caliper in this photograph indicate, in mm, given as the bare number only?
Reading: 7.37
